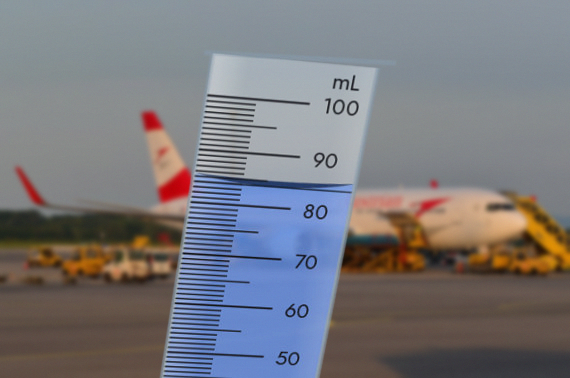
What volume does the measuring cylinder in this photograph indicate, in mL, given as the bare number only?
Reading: 84
